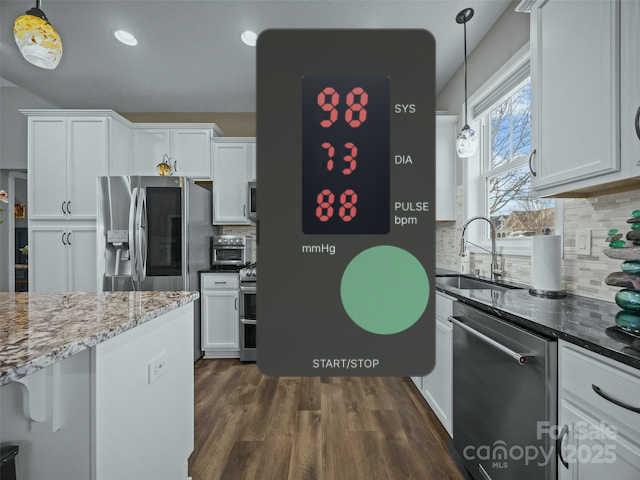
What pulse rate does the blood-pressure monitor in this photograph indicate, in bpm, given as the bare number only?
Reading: 88
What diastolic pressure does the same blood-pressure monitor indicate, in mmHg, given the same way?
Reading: 73
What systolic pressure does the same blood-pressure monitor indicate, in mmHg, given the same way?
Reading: 98
